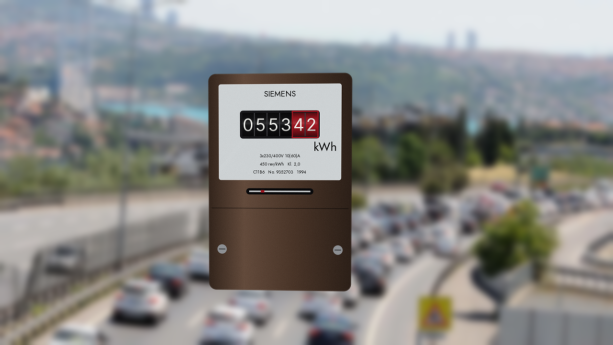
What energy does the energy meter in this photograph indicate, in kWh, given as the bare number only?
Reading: 553.42
